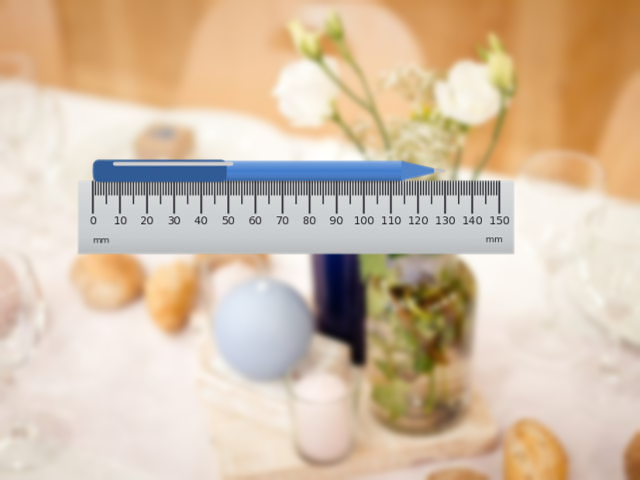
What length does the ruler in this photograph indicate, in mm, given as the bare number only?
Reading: 130
